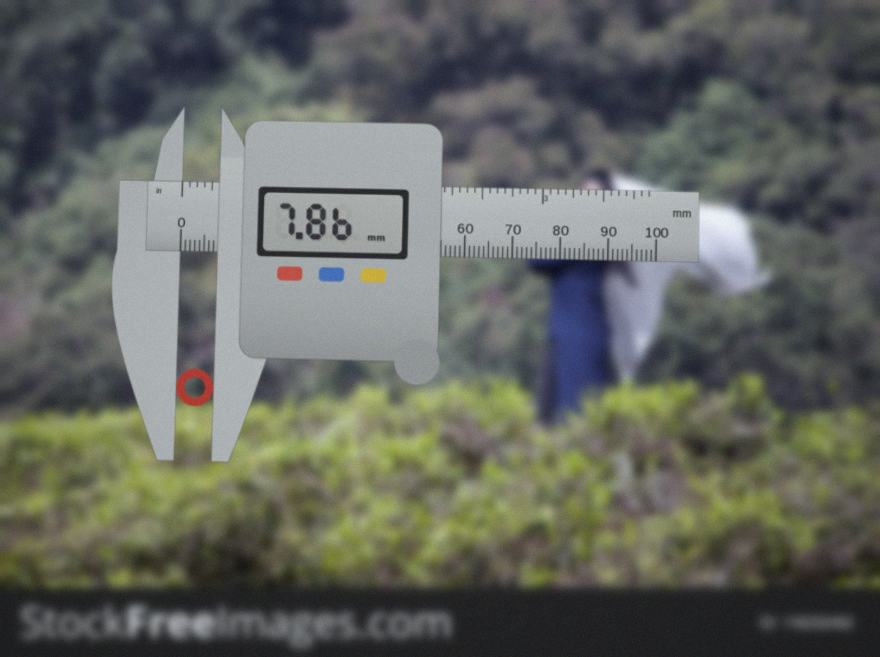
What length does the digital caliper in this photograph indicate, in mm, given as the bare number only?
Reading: 7.86
